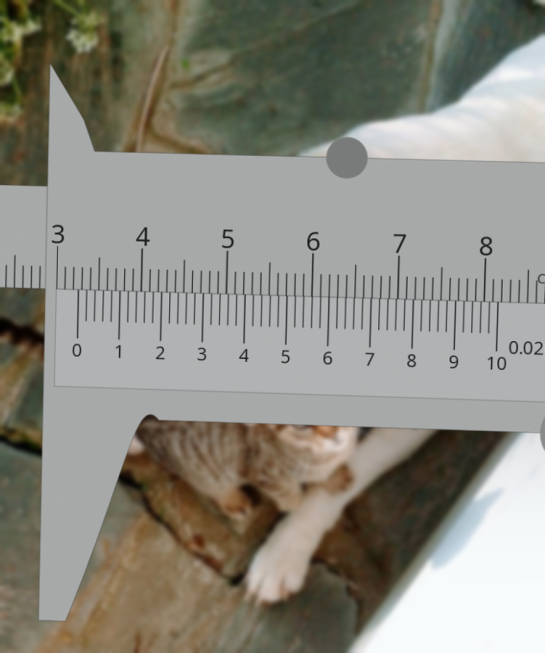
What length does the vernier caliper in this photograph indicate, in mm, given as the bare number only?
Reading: 32.6
